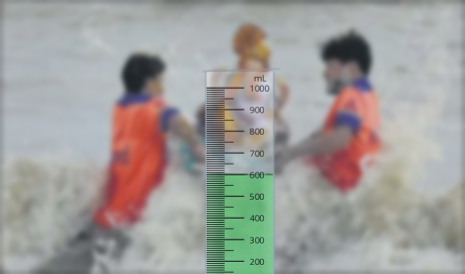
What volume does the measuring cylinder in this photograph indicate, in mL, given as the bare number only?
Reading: 600
